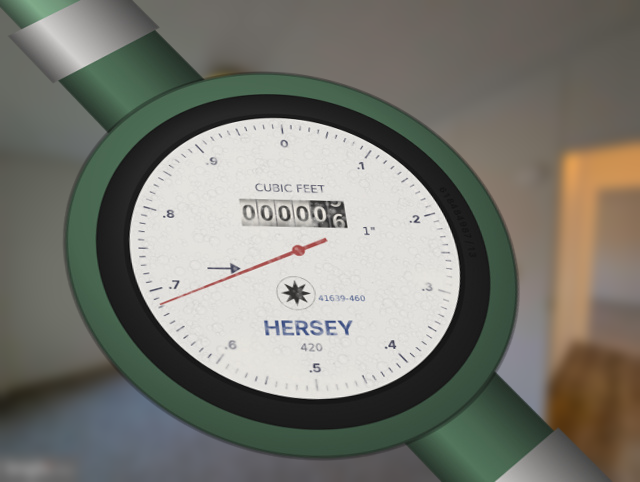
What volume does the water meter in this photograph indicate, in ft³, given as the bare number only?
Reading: 5.68
